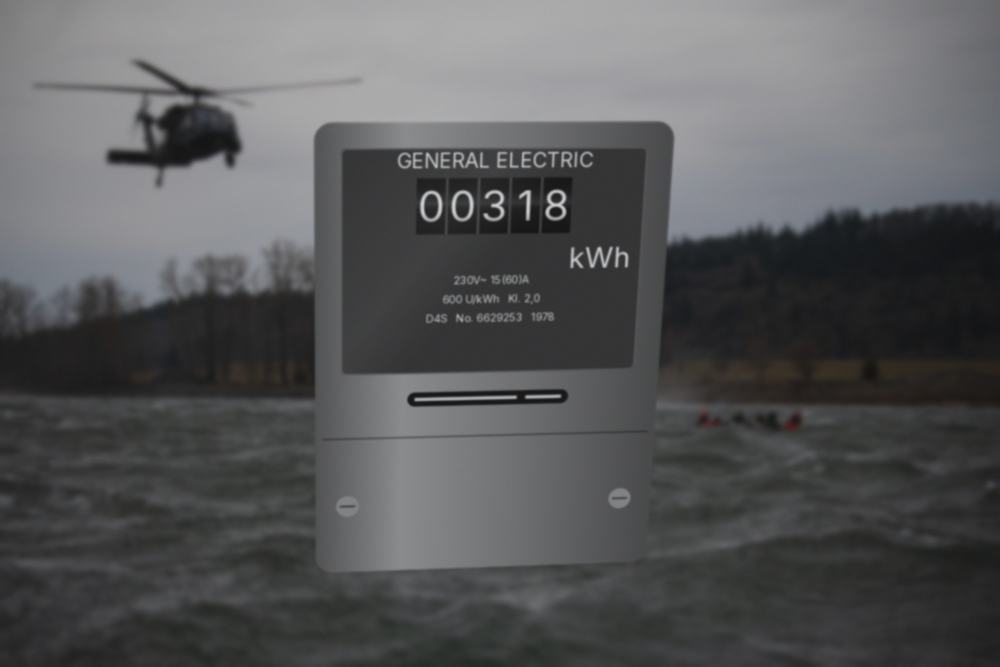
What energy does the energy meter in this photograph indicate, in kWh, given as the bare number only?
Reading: 318
